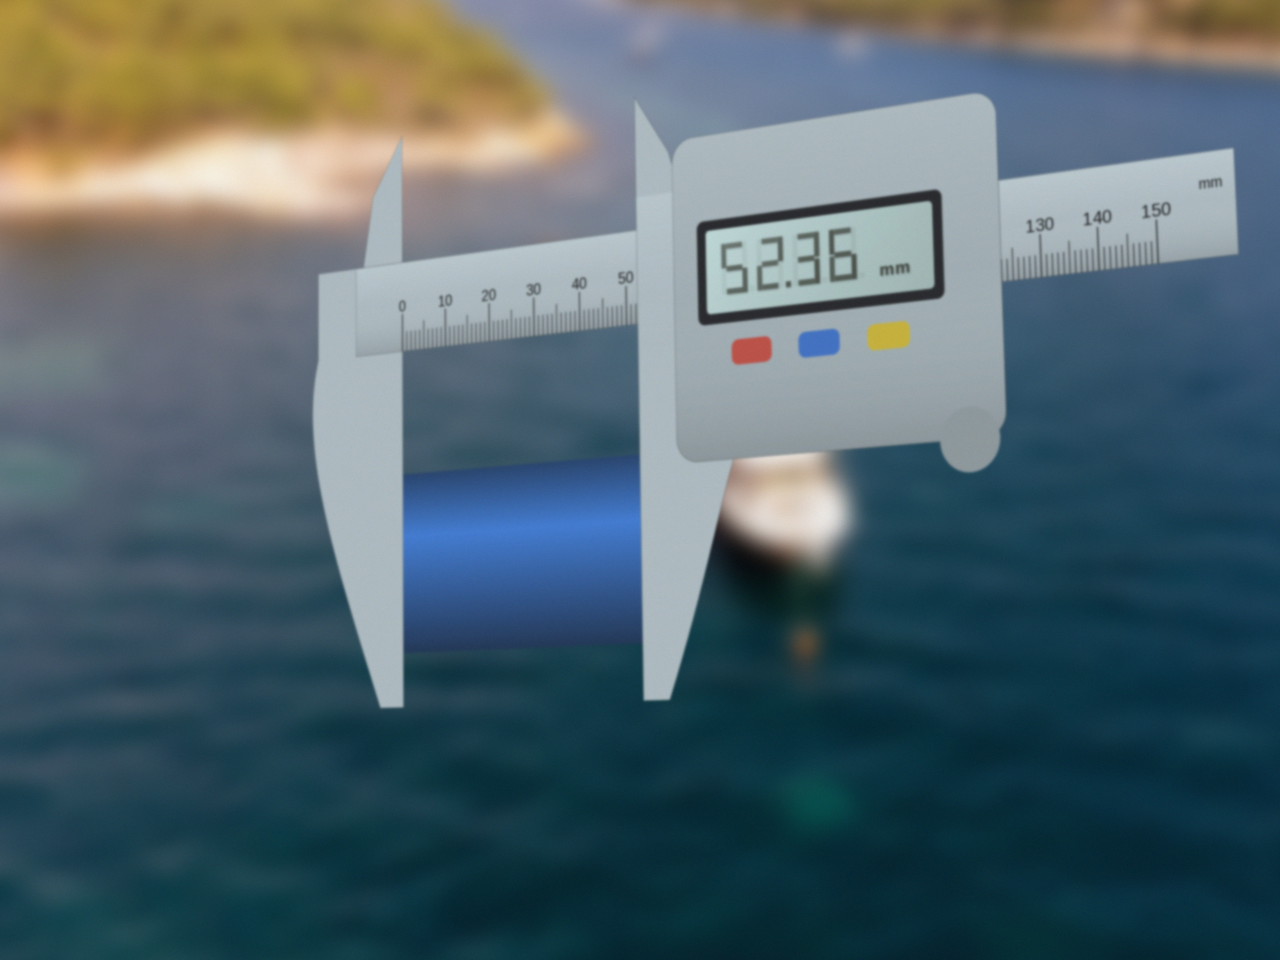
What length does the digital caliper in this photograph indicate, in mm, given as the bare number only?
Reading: 52.36
